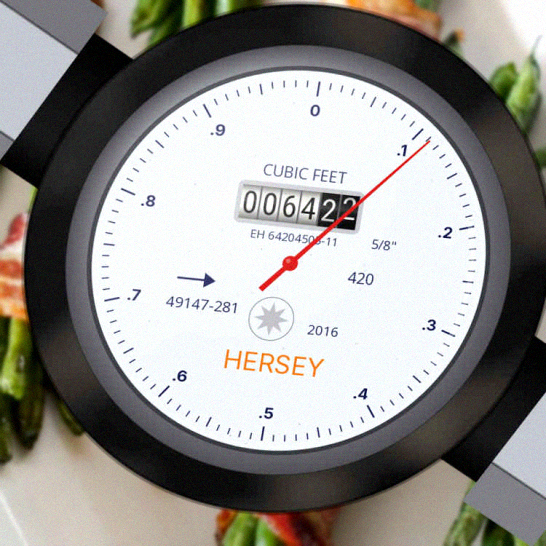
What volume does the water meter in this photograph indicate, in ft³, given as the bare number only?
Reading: 6422.11
